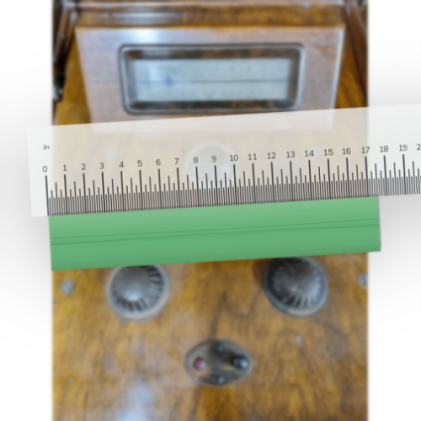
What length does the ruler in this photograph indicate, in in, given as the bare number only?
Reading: 17.5
